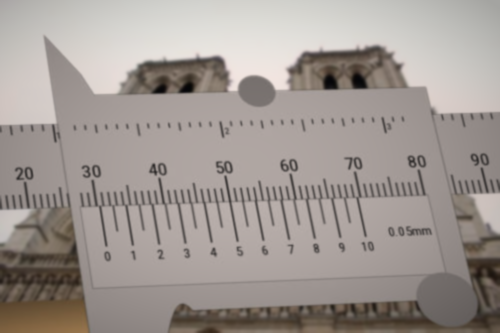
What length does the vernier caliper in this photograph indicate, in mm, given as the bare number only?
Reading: 30.5
